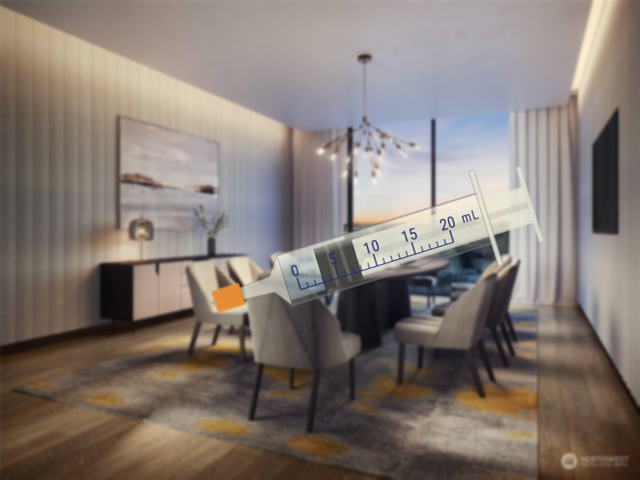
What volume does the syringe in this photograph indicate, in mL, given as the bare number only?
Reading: 3
